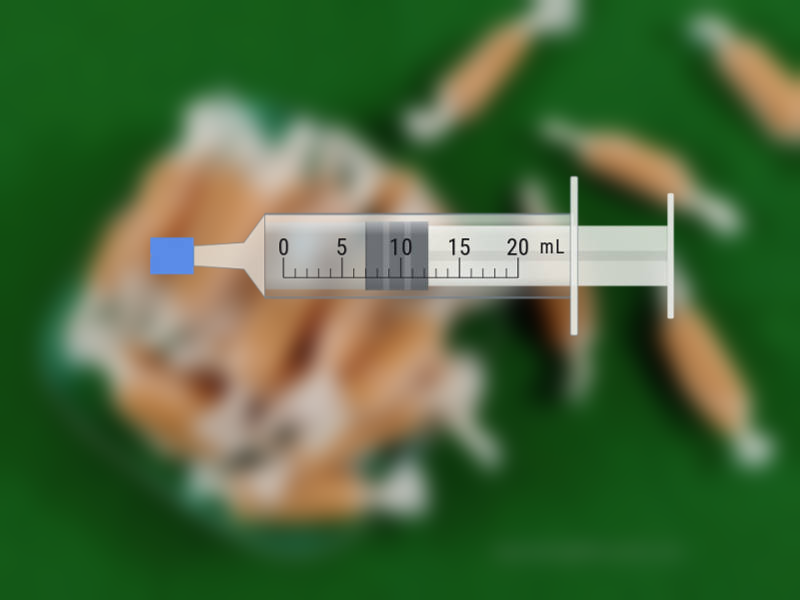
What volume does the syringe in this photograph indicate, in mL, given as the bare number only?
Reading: 7
